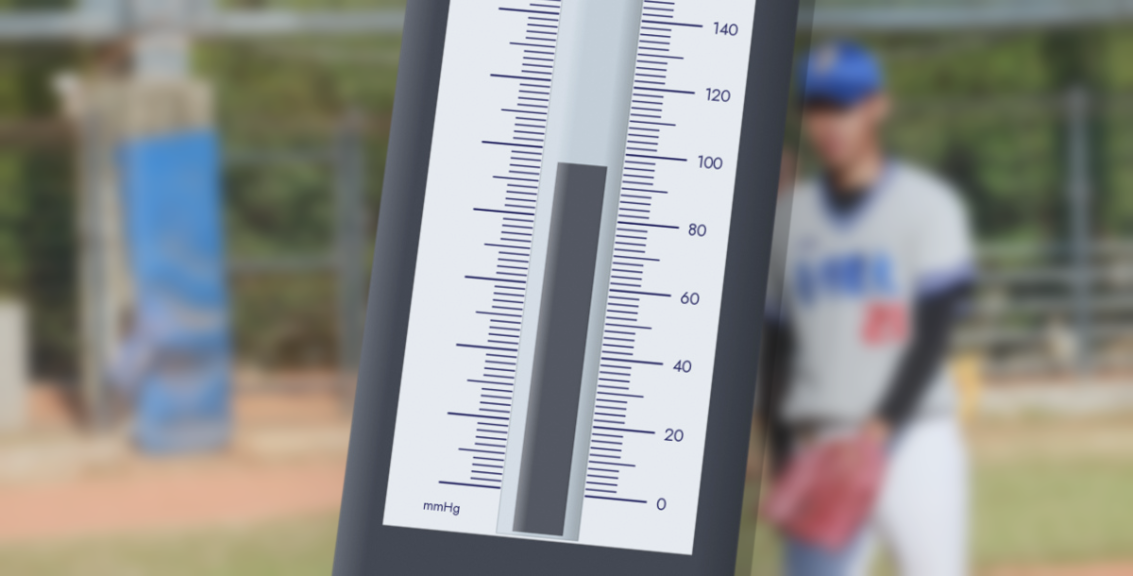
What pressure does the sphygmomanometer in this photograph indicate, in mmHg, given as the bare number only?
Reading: 96
